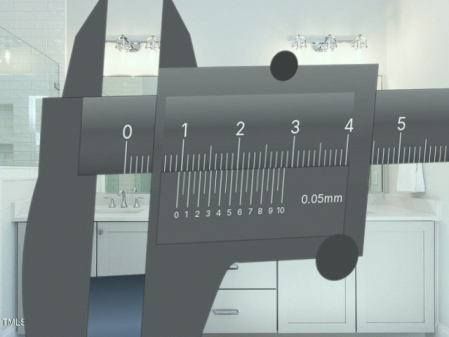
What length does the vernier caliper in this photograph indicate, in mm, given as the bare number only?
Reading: 9.6
